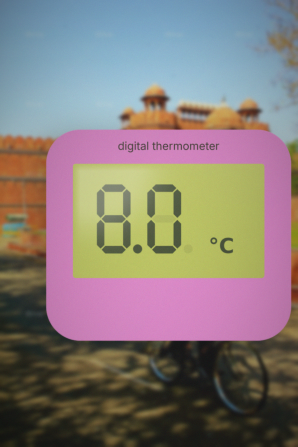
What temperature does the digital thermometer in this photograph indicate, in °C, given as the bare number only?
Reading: 8.0
